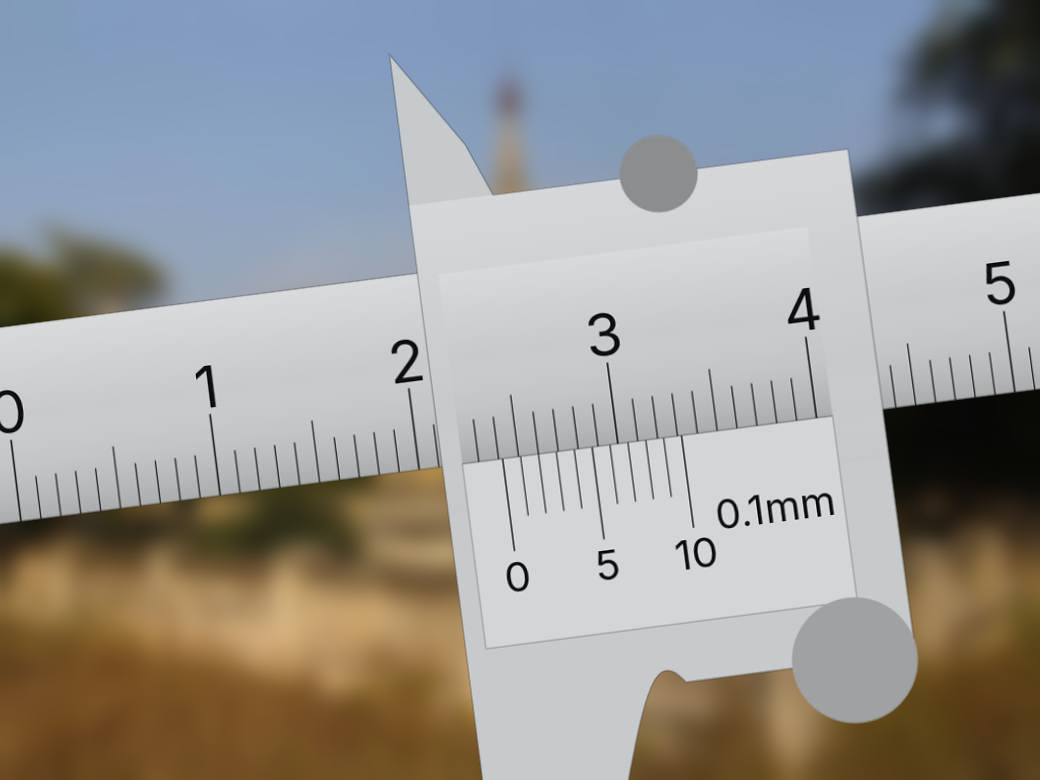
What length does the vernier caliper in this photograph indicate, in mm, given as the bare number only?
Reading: 24.2
